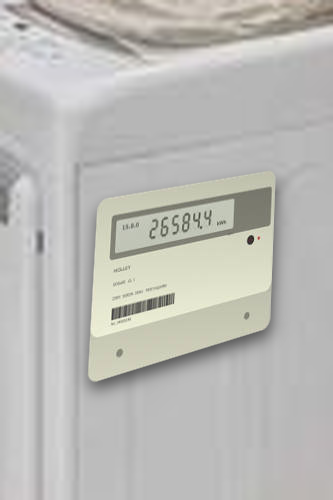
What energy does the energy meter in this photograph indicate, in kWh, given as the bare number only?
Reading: 26584.4
